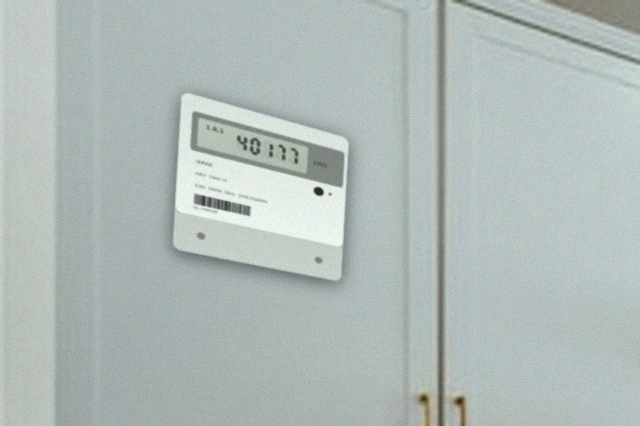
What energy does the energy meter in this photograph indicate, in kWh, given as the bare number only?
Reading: 40177
